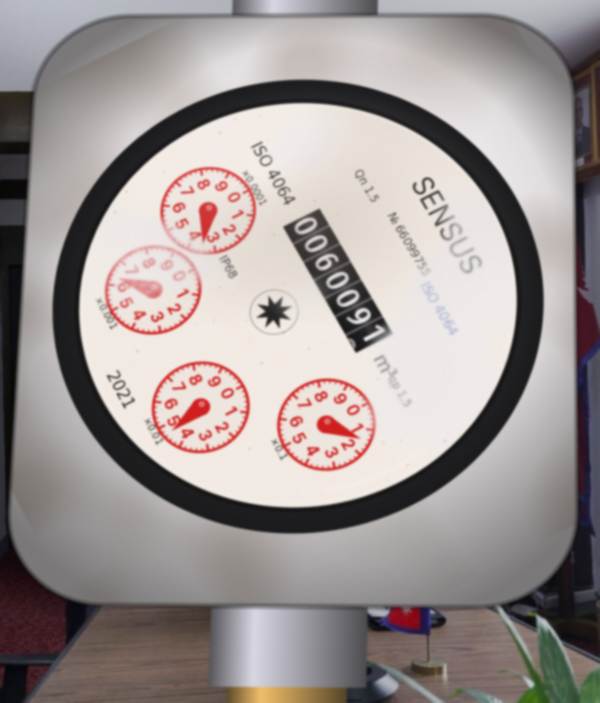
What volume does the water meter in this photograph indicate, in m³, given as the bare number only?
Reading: 60091.1463
